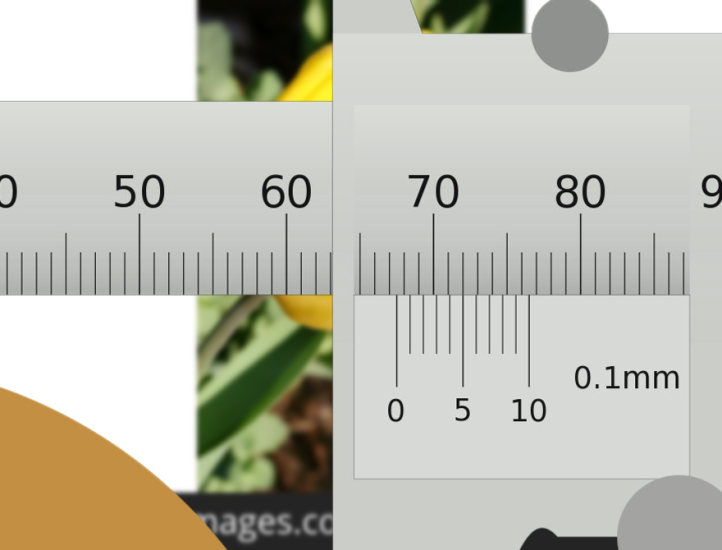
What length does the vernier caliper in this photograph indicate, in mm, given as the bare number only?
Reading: 67.5
